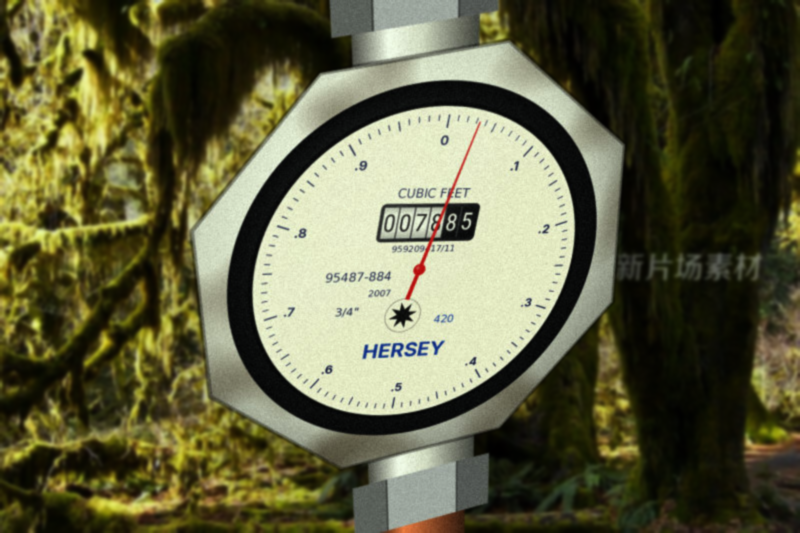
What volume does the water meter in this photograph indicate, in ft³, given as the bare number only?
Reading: 7885.03
